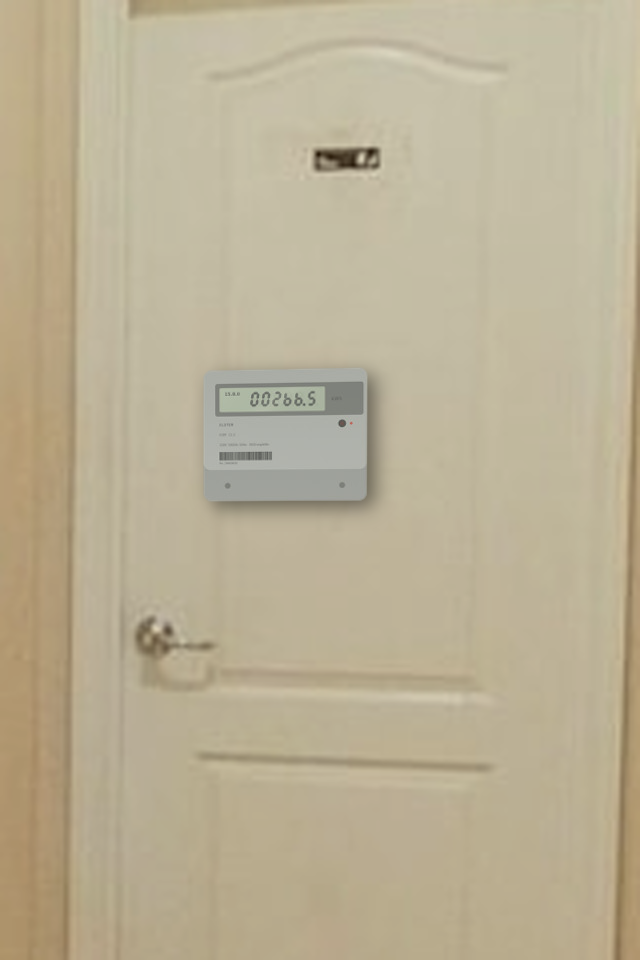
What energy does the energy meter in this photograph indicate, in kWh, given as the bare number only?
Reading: 266.5
